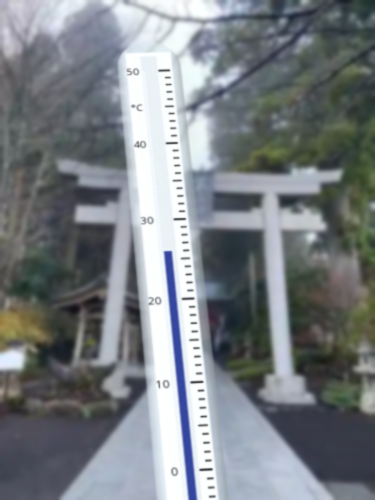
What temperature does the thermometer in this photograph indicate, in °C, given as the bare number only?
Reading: 26
